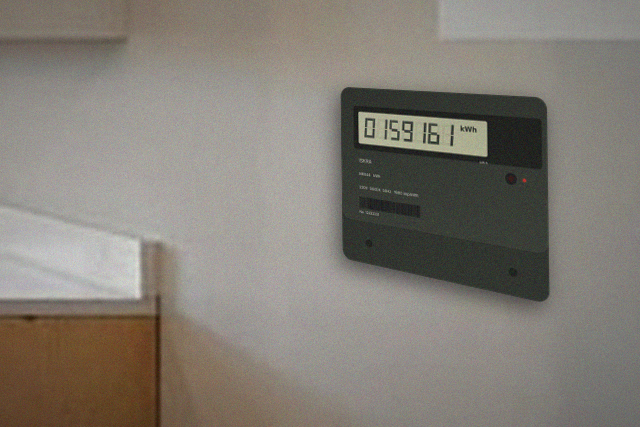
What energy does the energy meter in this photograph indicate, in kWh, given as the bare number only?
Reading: 159161
